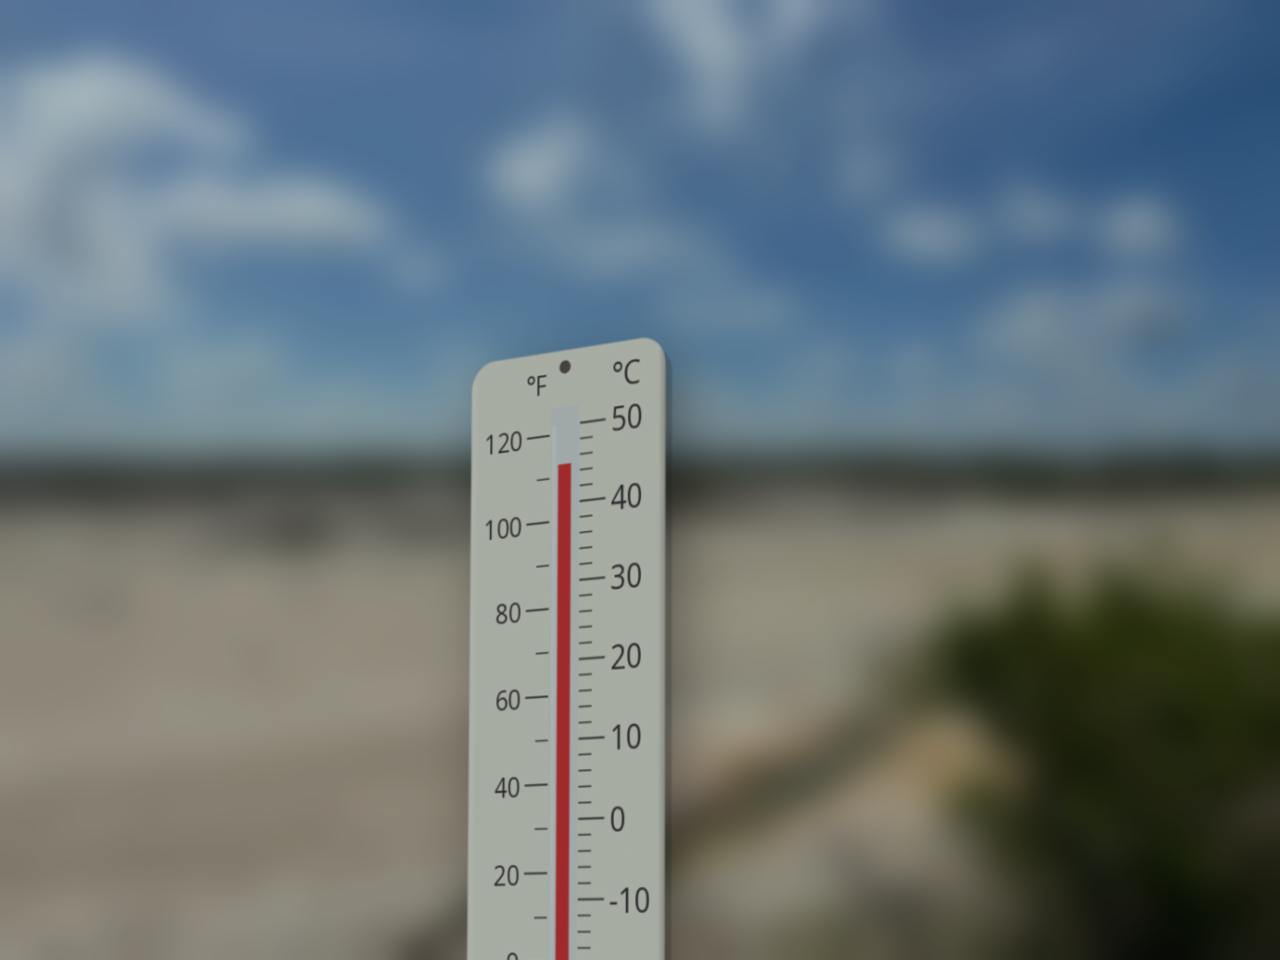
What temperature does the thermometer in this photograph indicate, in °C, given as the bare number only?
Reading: 45
